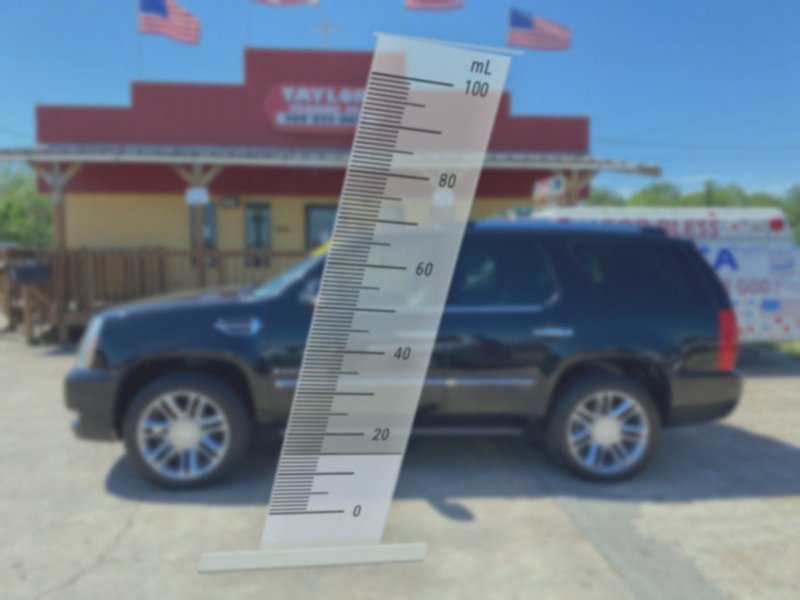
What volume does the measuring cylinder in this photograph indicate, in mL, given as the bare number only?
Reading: 15
